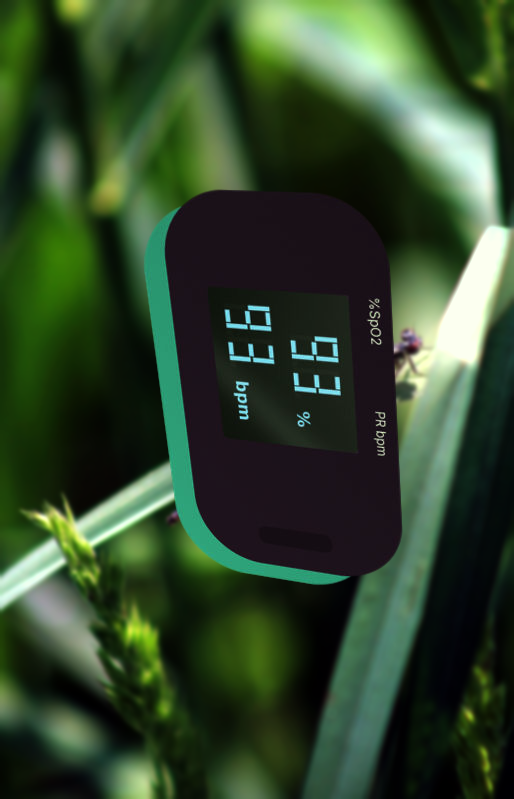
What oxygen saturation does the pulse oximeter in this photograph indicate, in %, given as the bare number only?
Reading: 93
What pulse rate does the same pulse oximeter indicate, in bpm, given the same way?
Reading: 93
